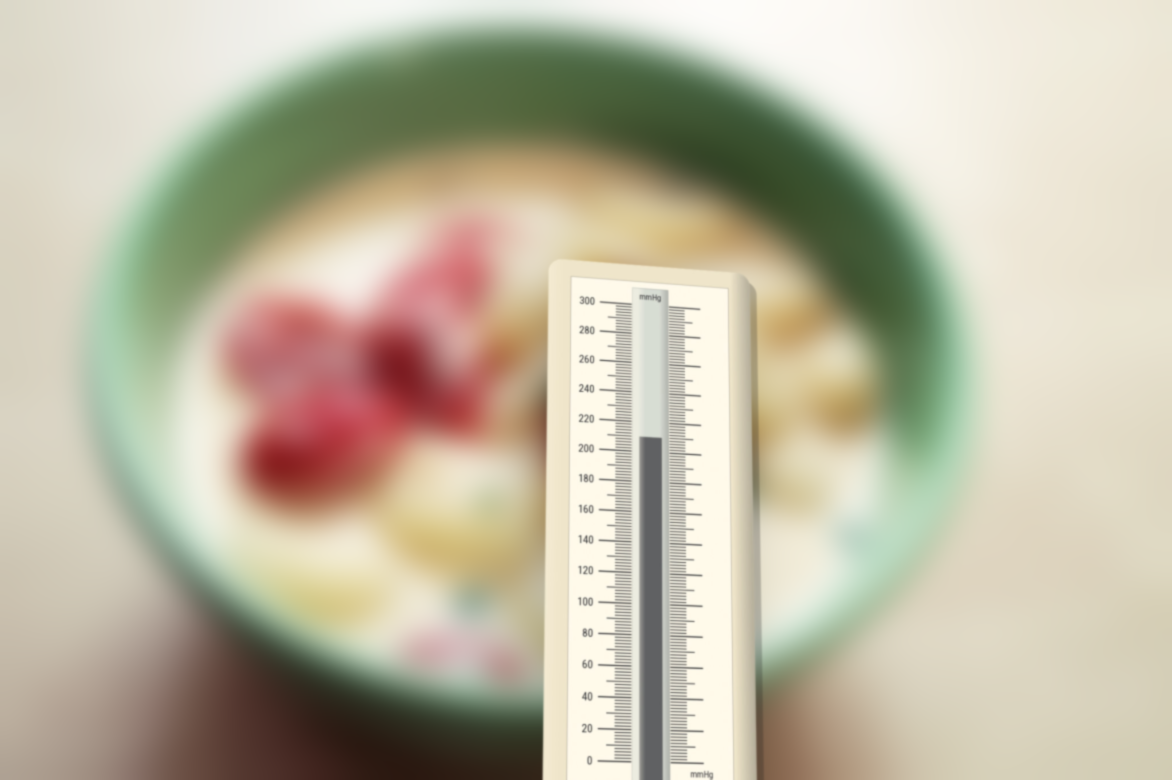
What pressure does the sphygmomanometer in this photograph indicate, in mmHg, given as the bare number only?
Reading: 210
